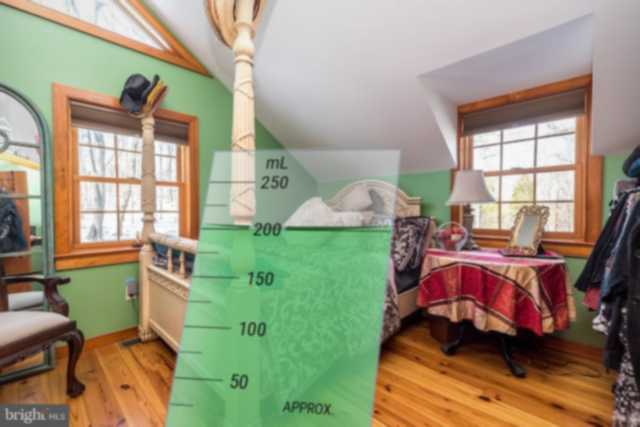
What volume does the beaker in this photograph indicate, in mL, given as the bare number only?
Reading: 200
